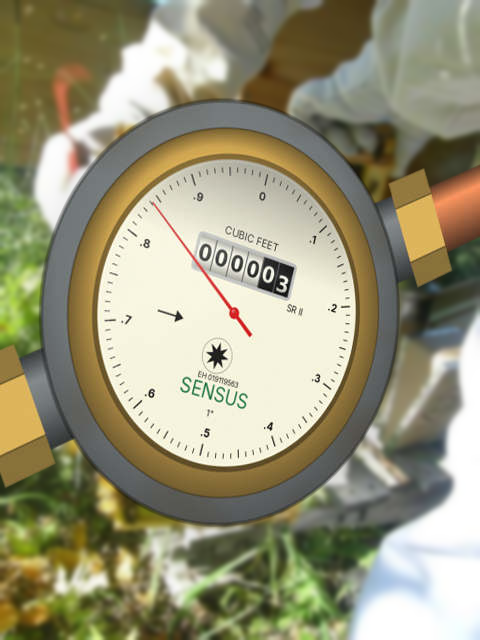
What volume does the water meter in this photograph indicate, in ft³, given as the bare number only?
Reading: 2.84
